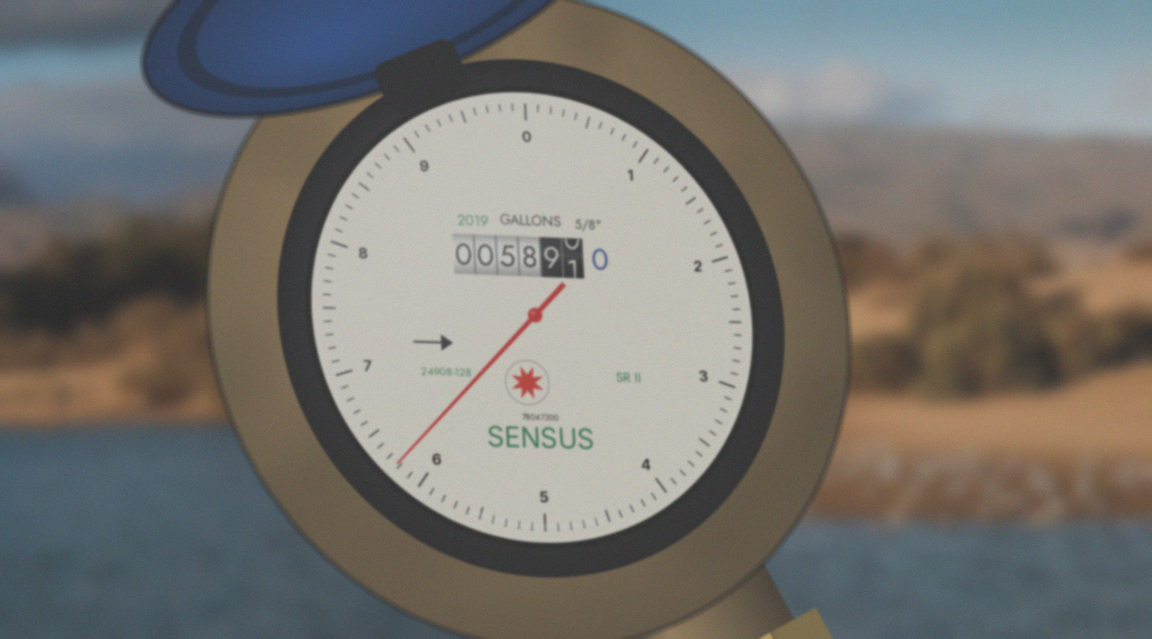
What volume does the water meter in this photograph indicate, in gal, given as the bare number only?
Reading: 58906.2
